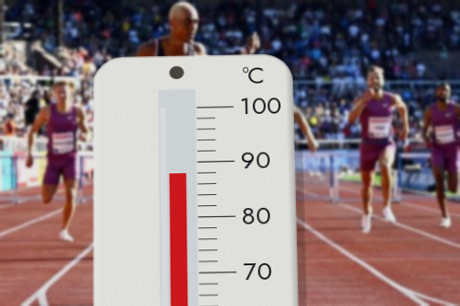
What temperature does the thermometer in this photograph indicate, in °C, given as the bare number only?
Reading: 88
